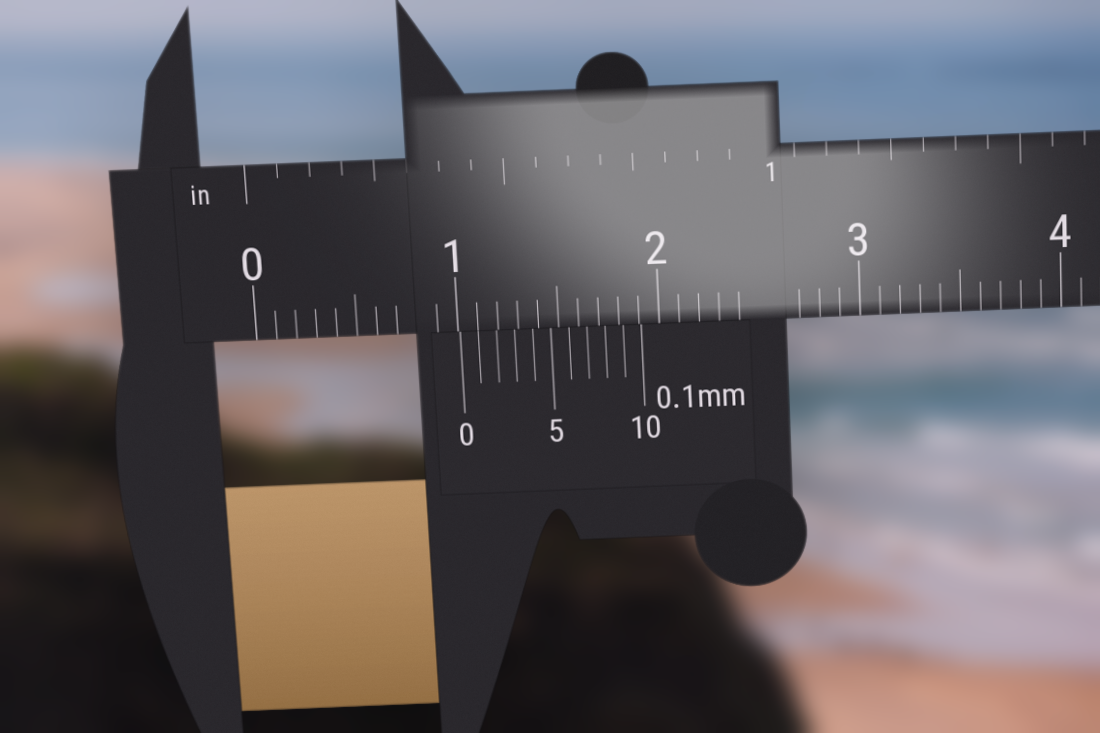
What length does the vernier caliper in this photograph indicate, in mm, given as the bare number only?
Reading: 10.1
